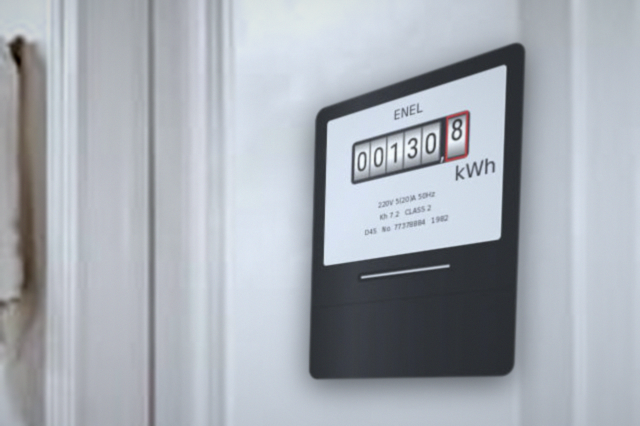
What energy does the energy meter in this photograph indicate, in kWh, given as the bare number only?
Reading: 130.8
